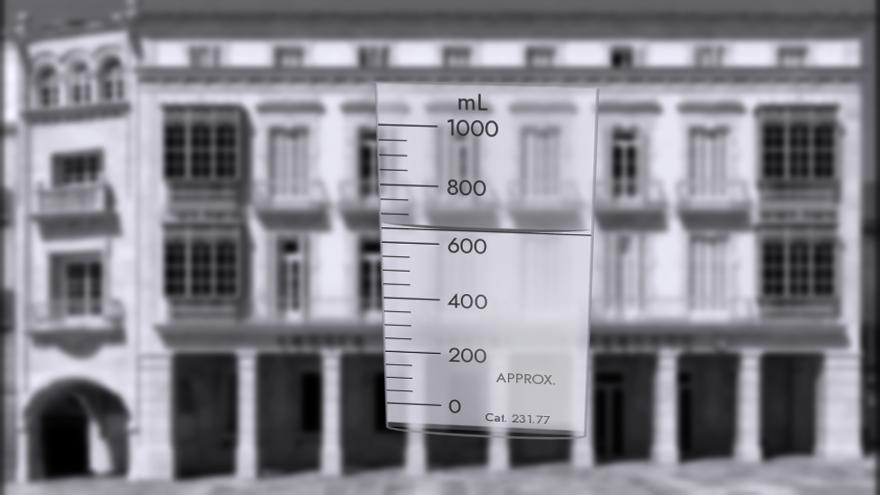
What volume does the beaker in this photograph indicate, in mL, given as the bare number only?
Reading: 650
